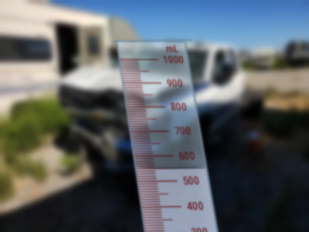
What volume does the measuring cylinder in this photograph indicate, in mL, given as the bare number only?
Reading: 550
